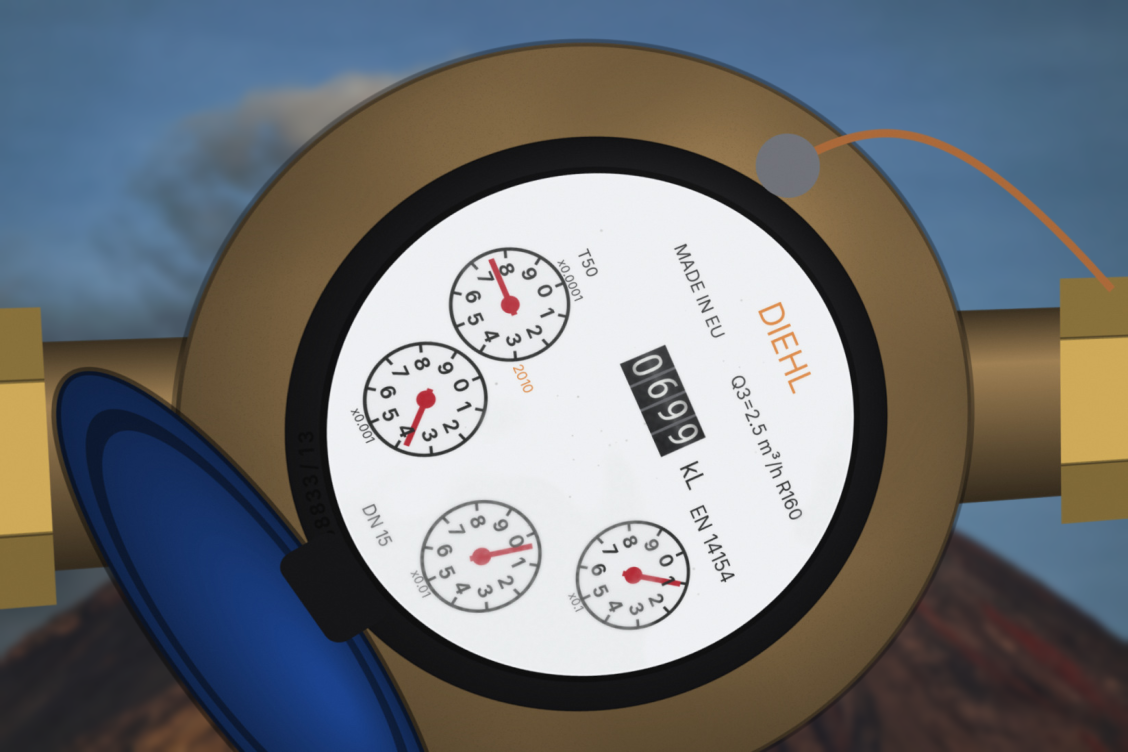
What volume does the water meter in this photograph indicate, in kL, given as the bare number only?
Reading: 699.1037
